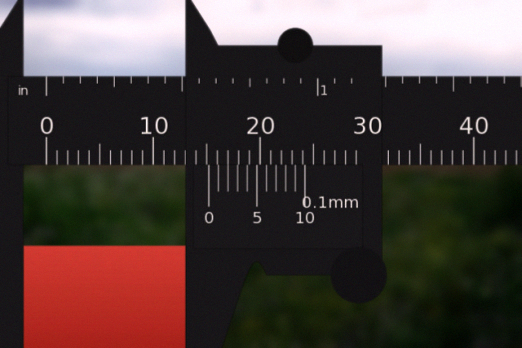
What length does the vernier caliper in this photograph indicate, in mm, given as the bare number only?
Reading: 15.2
